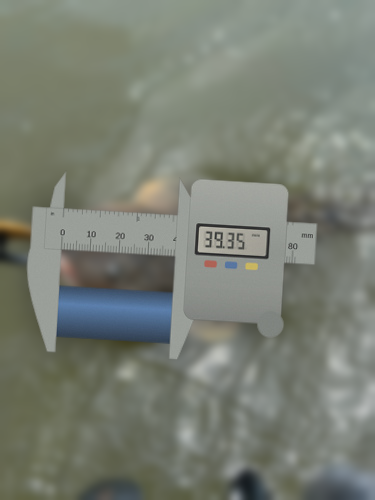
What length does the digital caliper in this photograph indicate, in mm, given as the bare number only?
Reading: 39.35
